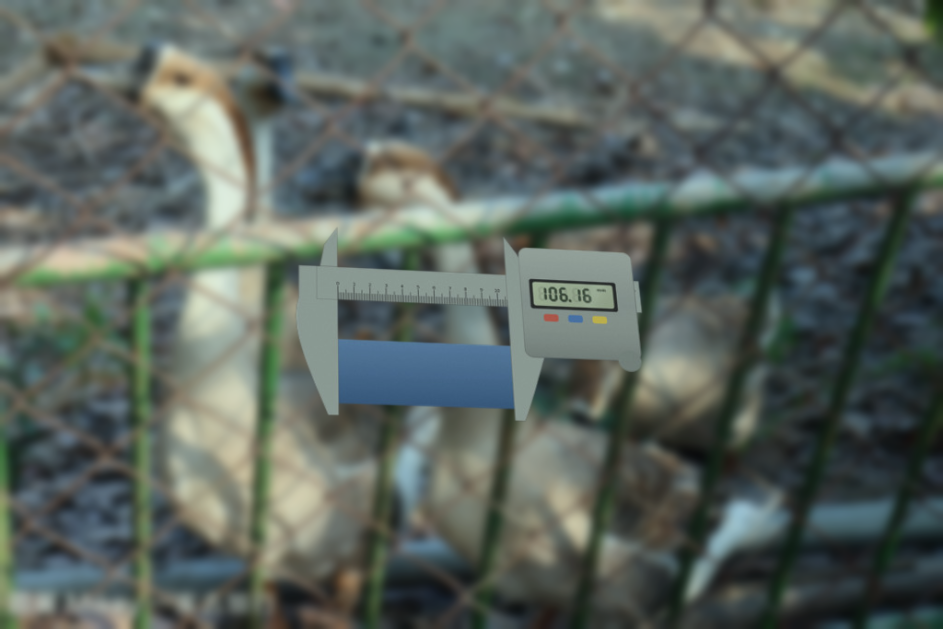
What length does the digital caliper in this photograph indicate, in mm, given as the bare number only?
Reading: 106.16
